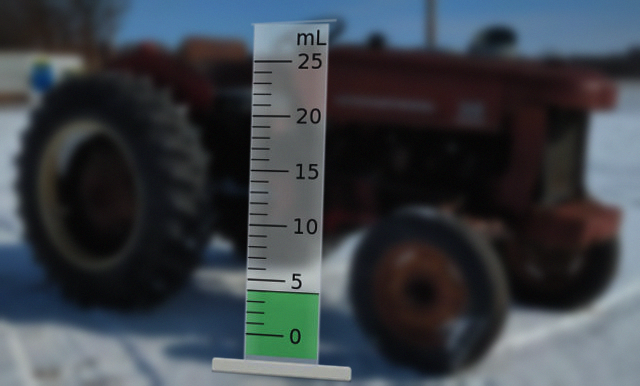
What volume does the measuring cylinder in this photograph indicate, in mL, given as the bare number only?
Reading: 4
